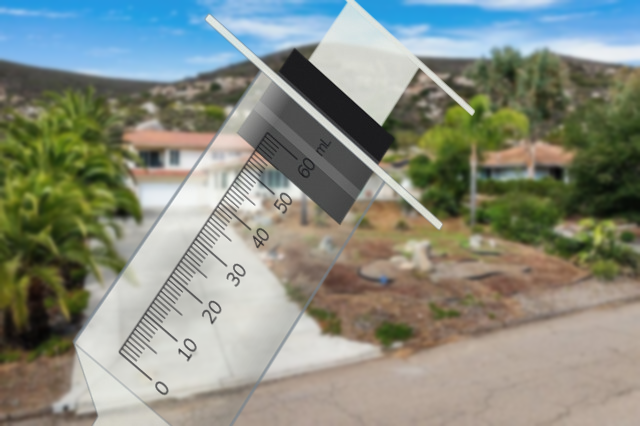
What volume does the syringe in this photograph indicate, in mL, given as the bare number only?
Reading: 55
